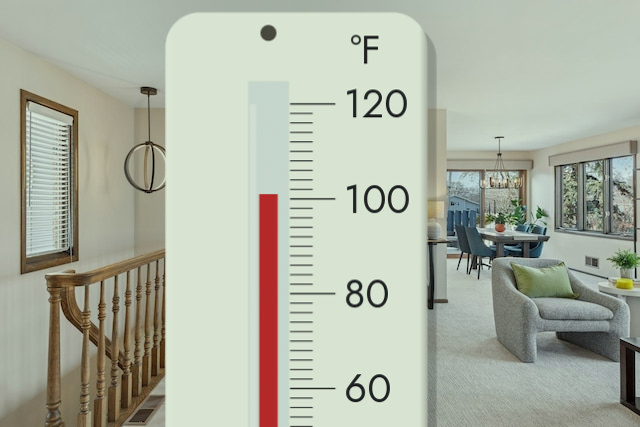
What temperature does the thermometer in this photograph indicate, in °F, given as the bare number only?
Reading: 101
